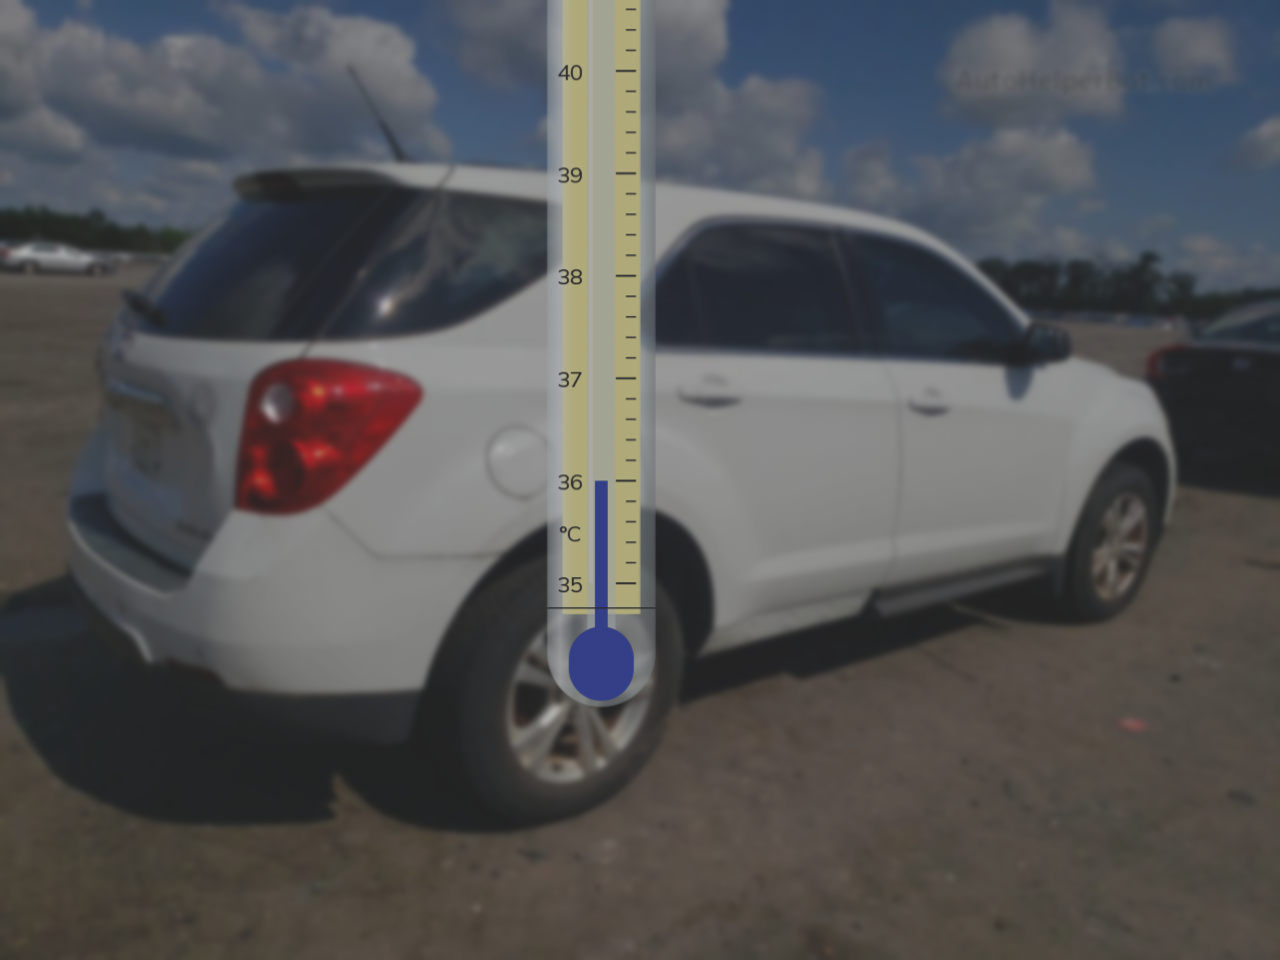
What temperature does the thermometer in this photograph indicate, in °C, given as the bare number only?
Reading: 36
